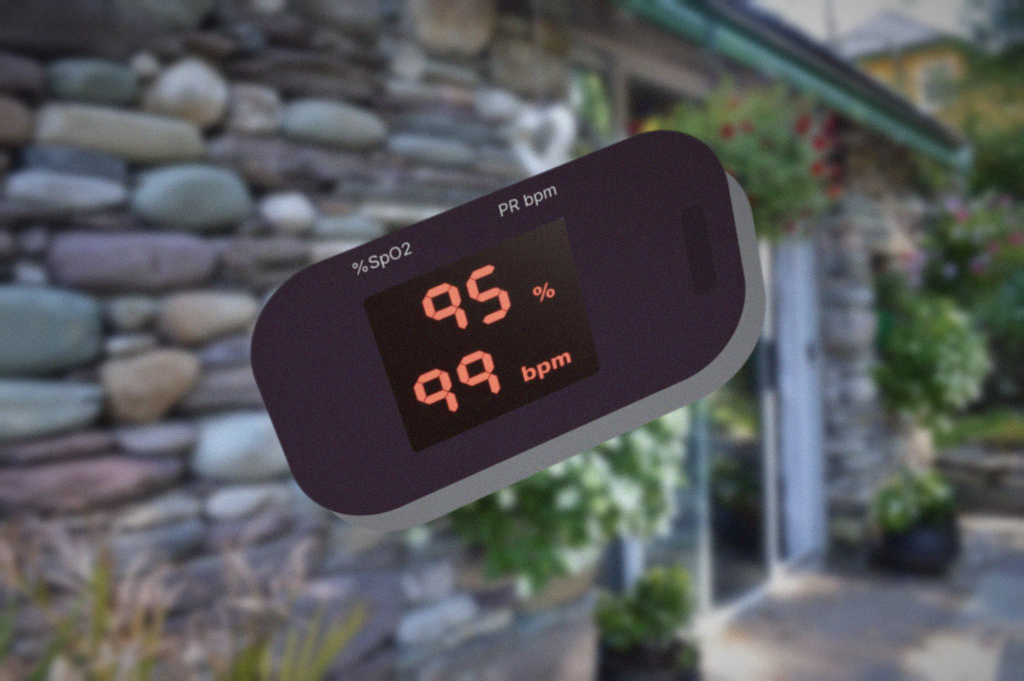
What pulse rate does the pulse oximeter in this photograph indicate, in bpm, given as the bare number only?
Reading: 99
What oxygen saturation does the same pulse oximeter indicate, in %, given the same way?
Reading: 95
